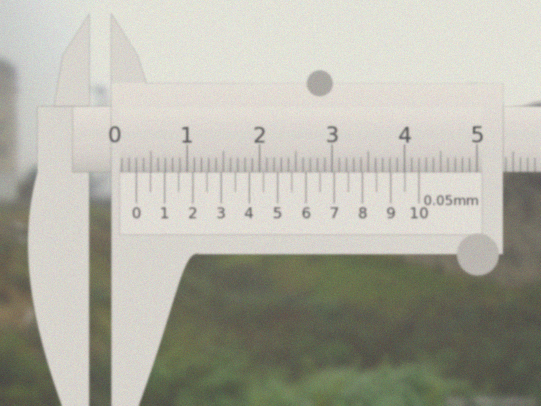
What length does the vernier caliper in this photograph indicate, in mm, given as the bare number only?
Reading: 3.0
